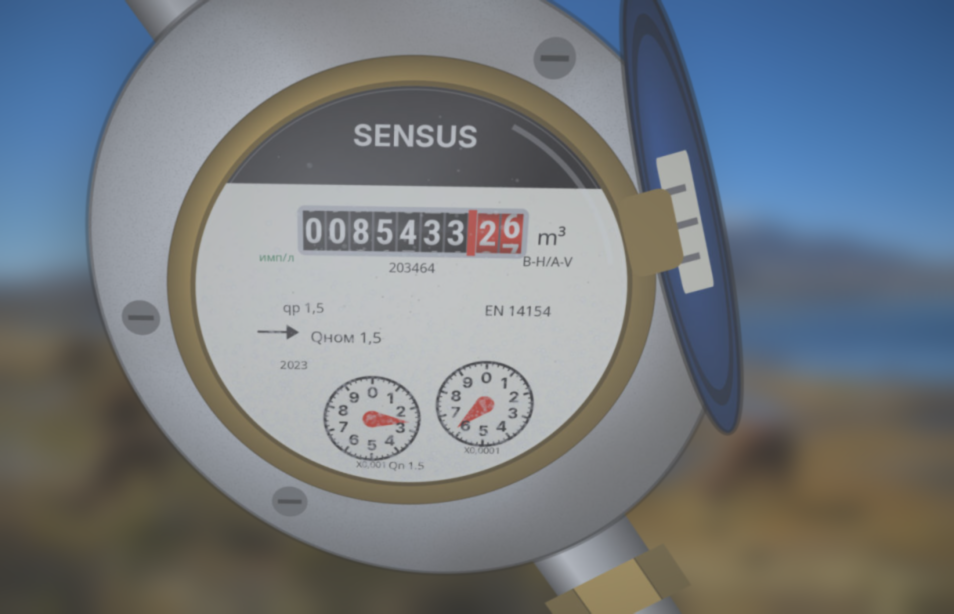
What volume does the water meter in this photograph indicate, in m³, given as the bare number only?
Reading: 85433.2626
